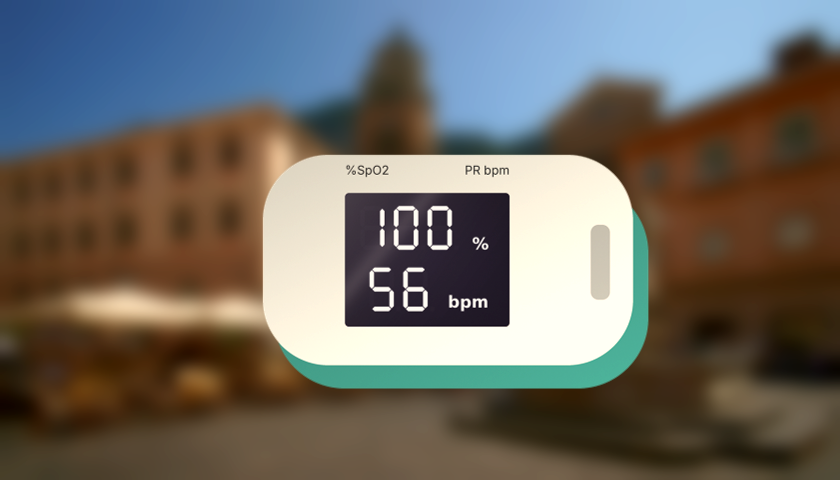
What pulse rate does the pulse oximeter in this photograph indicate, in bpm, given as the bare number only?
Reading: 56
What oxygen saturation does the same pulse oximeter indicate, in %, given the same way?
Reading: 100
